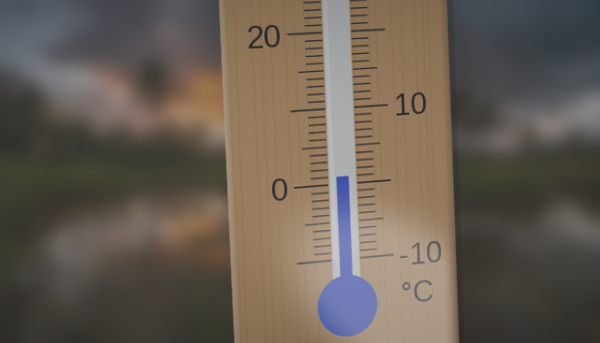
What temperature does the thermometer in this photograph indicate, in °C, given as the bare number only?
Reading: 1
